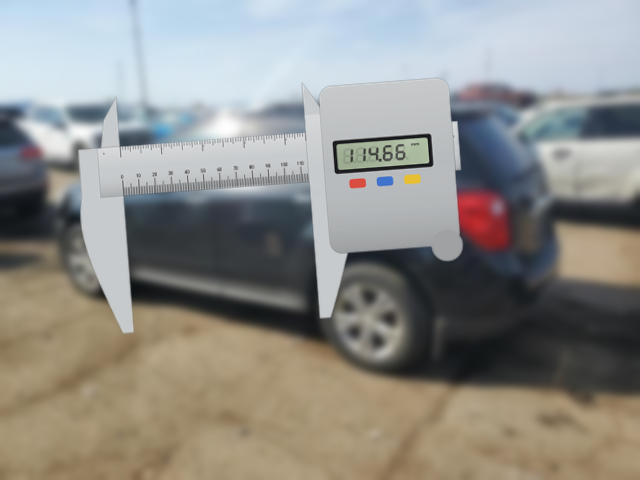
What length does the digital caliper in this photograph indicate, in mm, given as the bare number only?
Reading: 114.66
